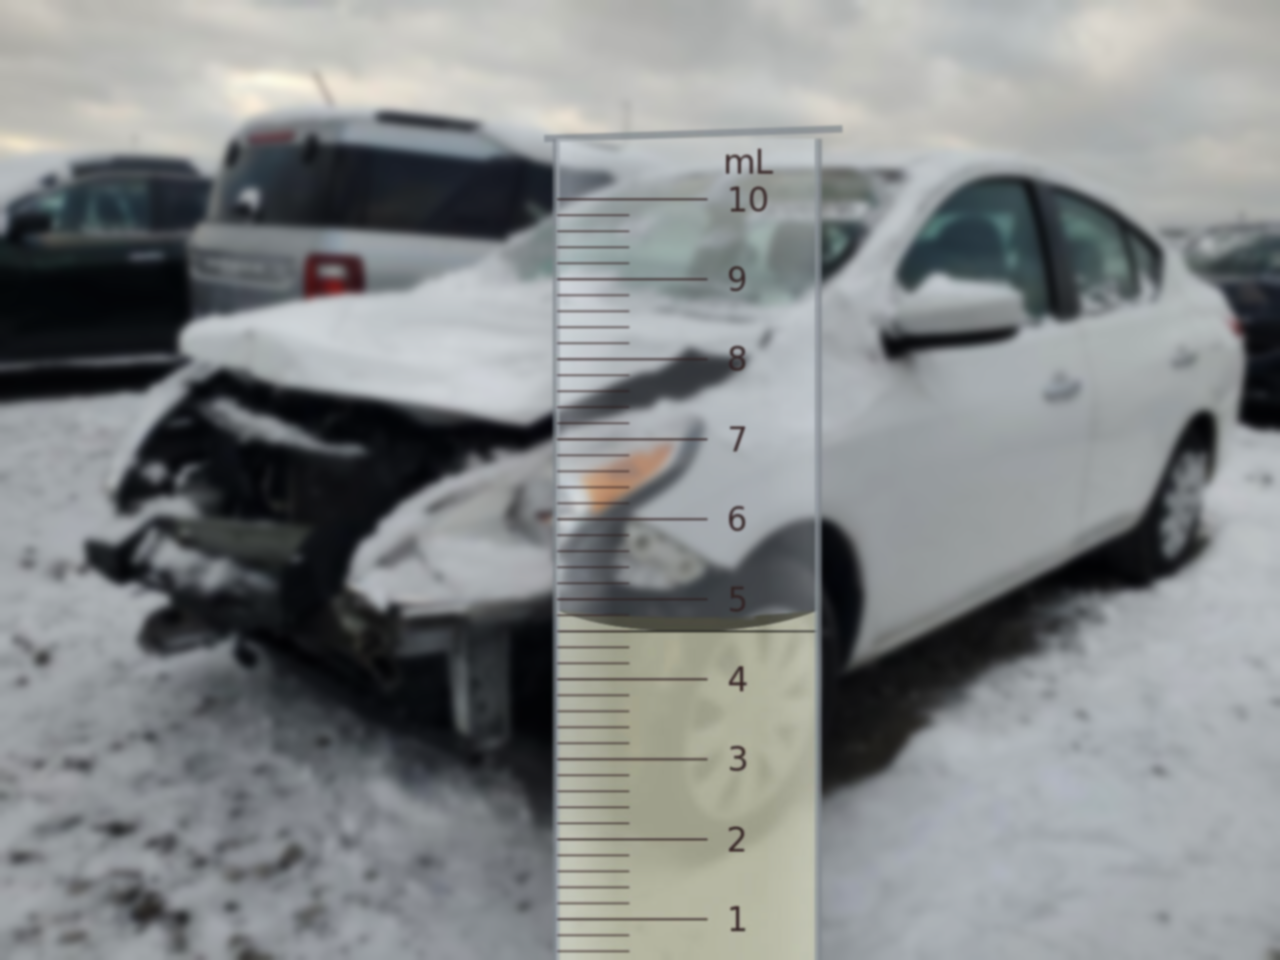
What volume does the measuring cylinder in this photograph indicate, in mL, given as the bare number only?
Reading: 4.6
